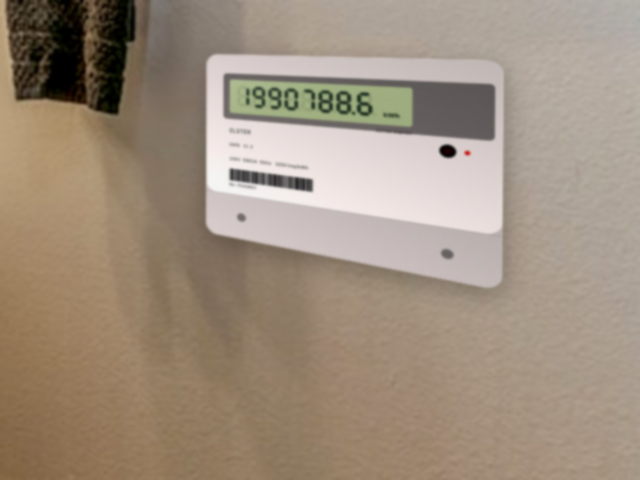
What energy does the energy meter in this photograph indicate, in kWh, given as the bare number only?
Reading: 1990788.6
